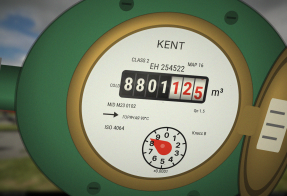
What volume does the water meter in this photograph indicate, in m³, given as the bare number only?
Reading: 8801.1248
